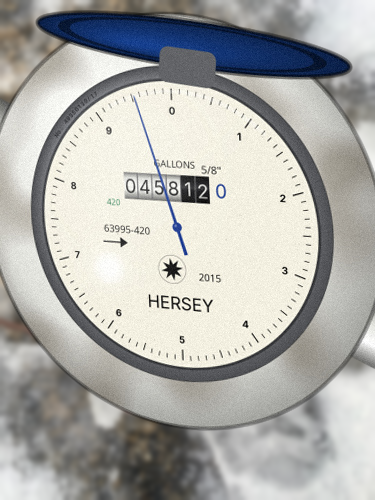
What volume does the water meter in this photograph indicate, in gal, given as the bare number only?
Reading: 458119.5
